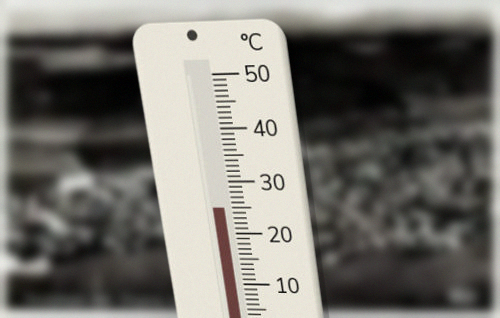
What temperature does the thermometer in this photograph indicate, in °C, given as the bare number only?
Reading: 25
